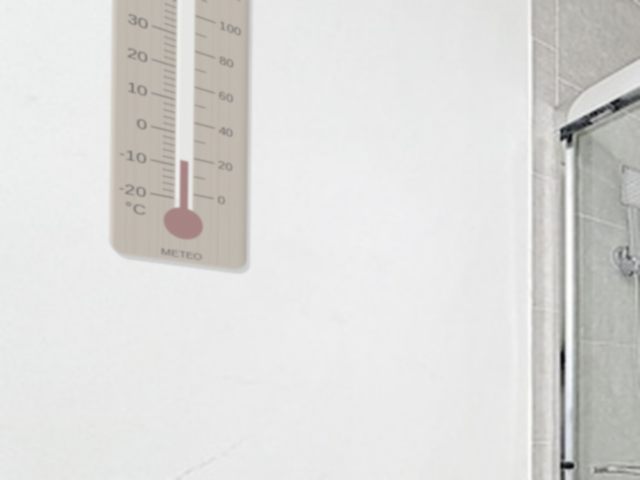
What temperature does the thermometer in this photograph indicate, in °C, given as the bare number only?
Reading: -8
